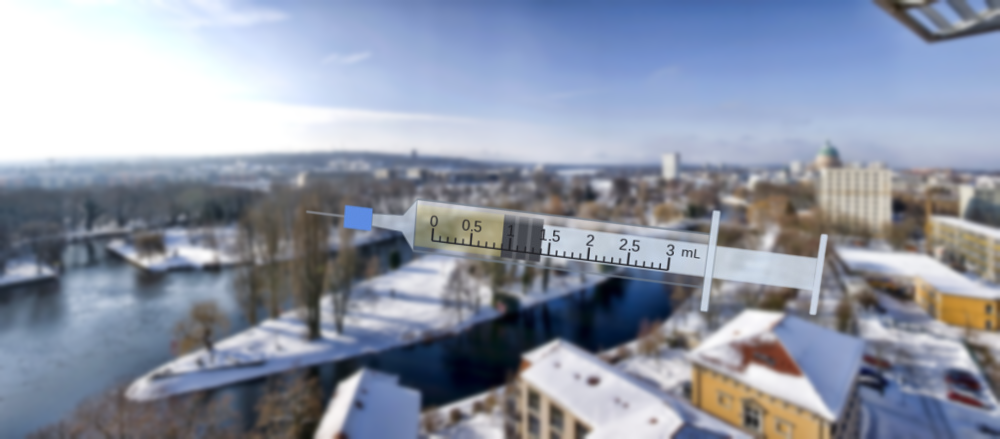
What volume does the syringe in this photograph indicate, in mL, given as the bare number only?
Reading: 0.9
